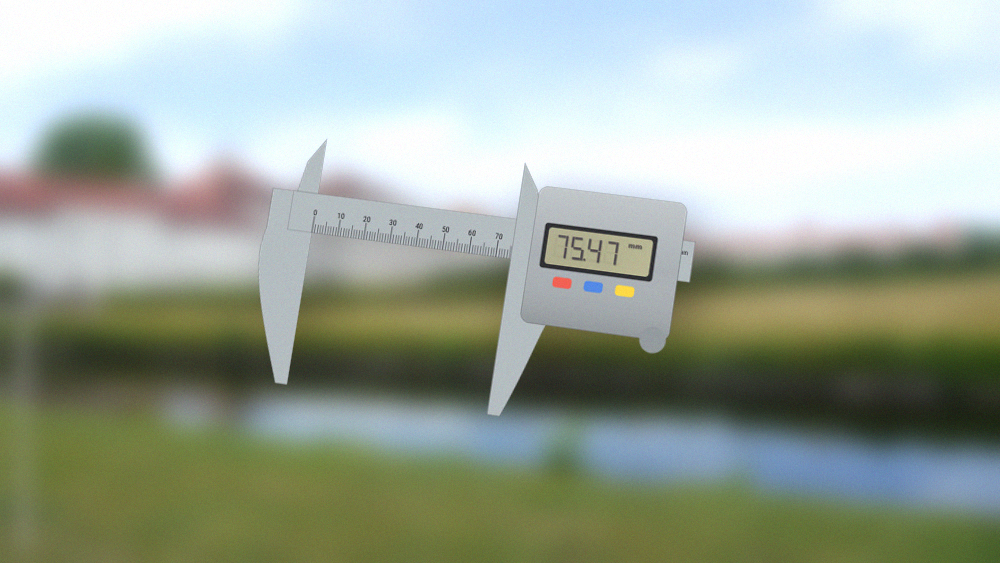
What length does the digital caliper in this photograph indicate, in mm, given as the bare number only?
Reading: 75.47
